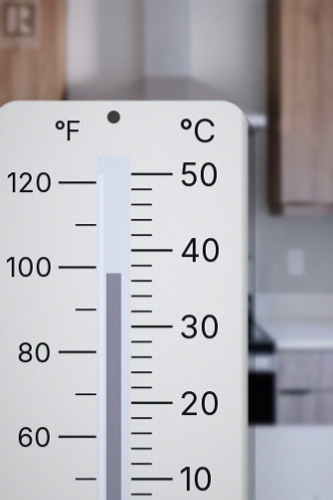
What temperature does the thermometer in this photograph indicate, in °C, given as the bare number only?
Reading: 37
